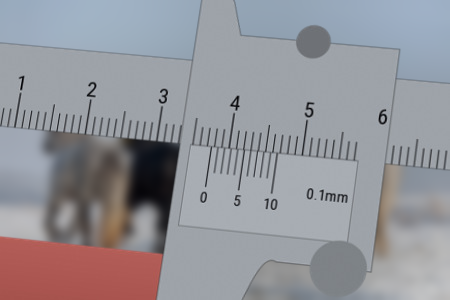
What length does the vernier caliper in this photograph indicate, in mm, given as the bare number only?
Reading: 37.6
